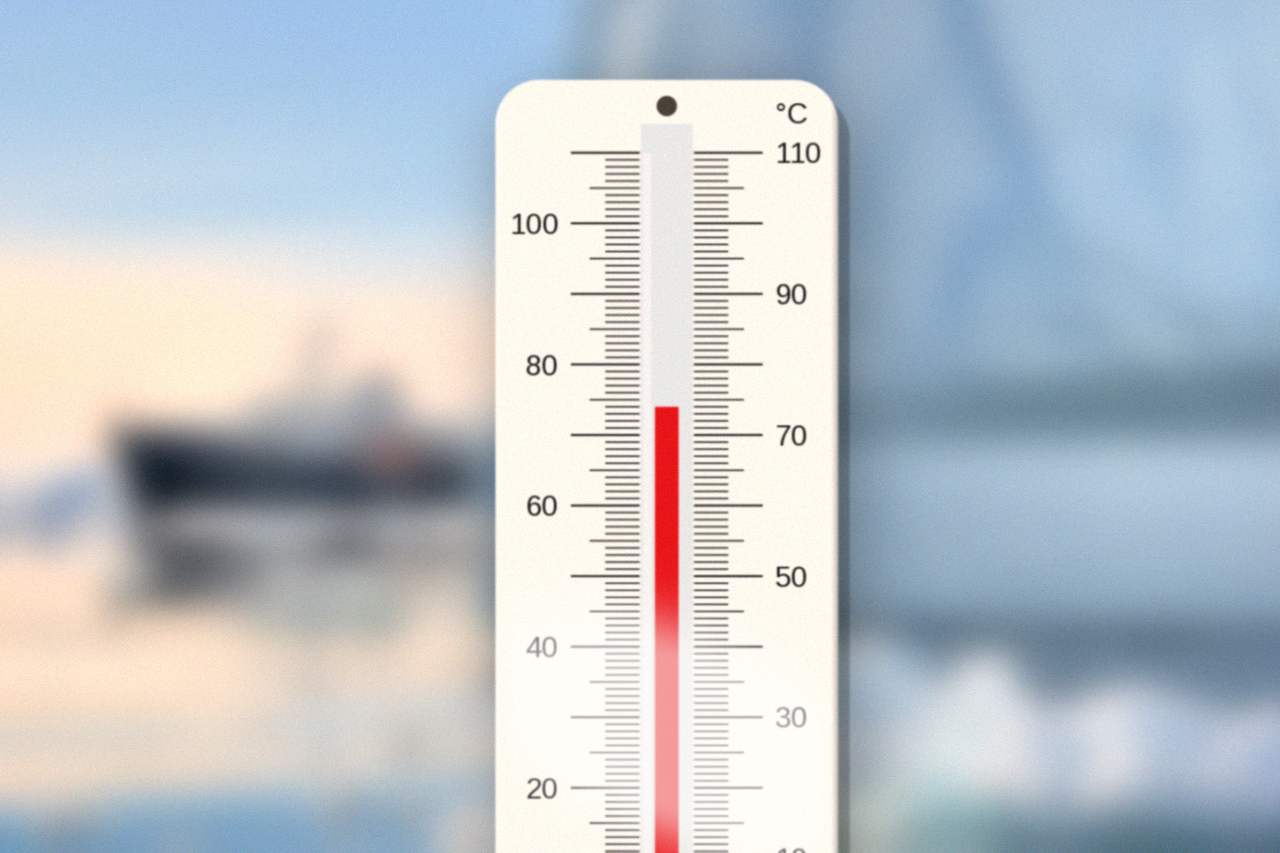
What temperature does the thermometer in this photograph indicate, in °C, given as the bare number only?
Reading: 74
